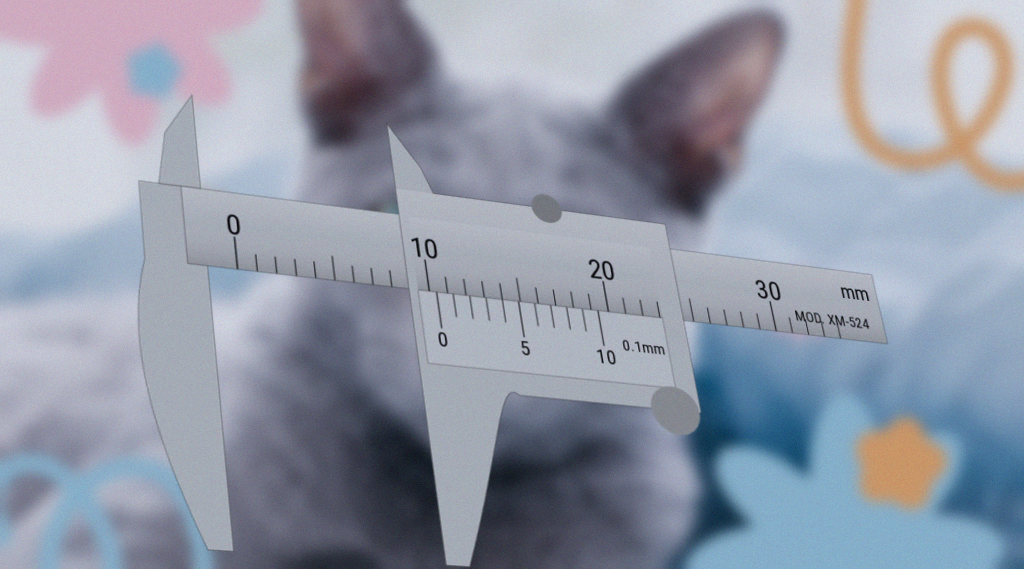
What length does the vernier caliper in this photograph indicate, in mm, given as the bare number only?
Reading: 10.4
